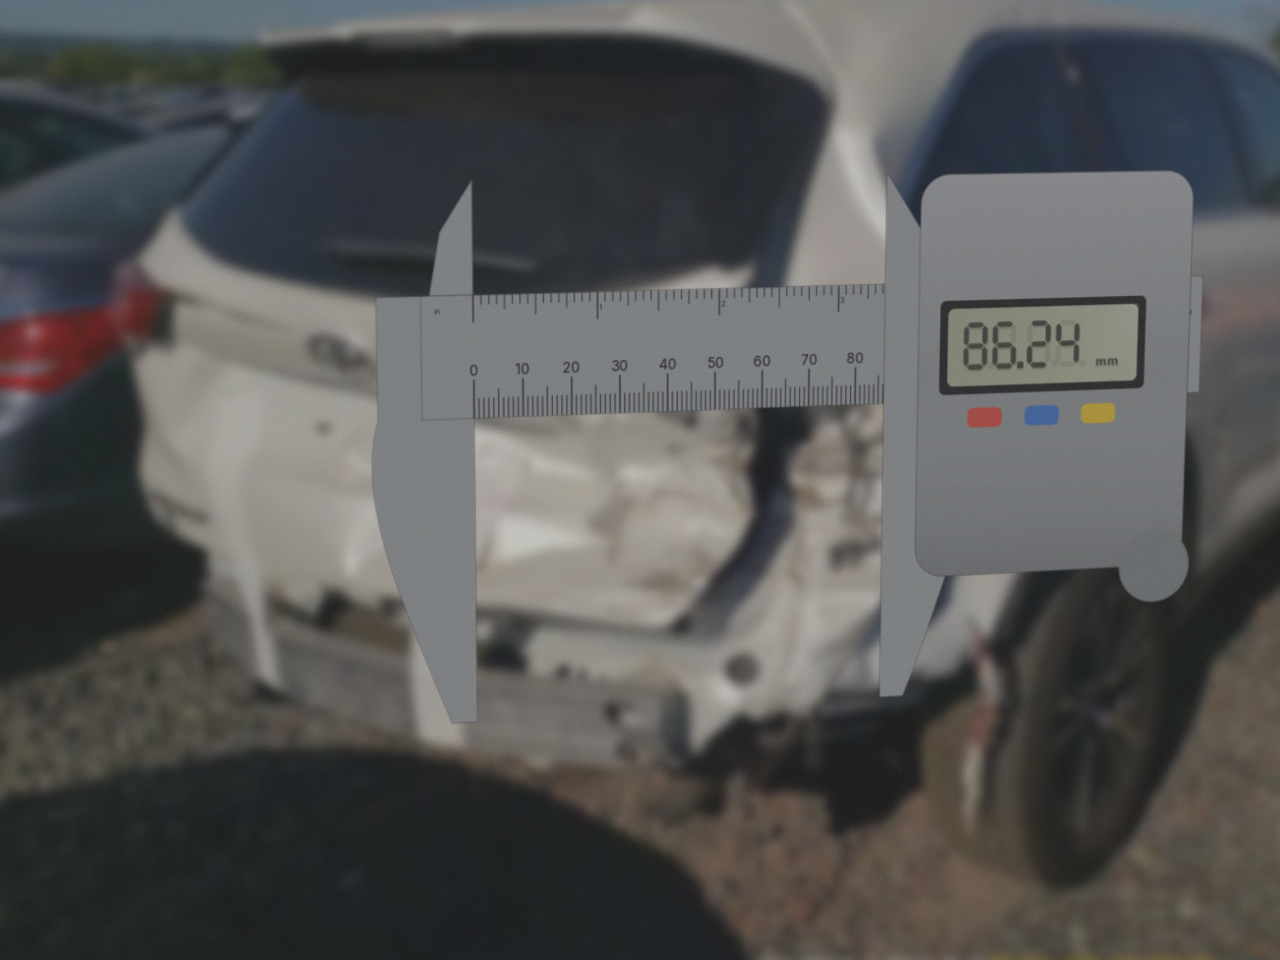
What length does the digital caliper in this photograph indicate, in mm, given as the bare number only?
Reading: 86.24
